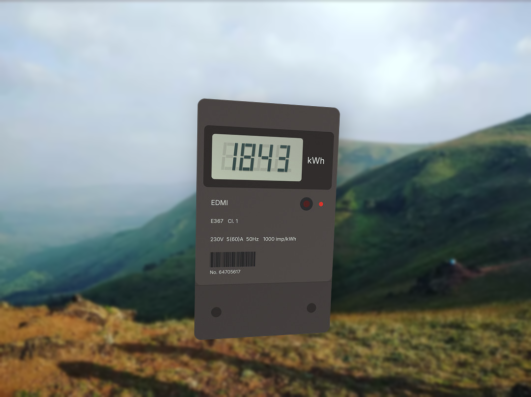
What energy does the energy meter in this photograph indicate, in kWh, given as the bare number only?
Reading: 1843
